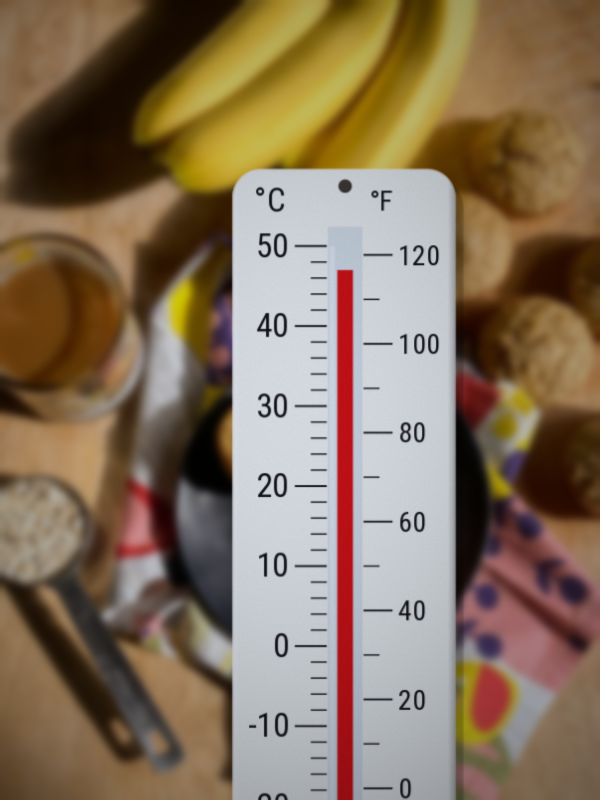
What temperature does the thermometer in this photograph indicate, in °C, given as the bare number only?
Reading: 47
